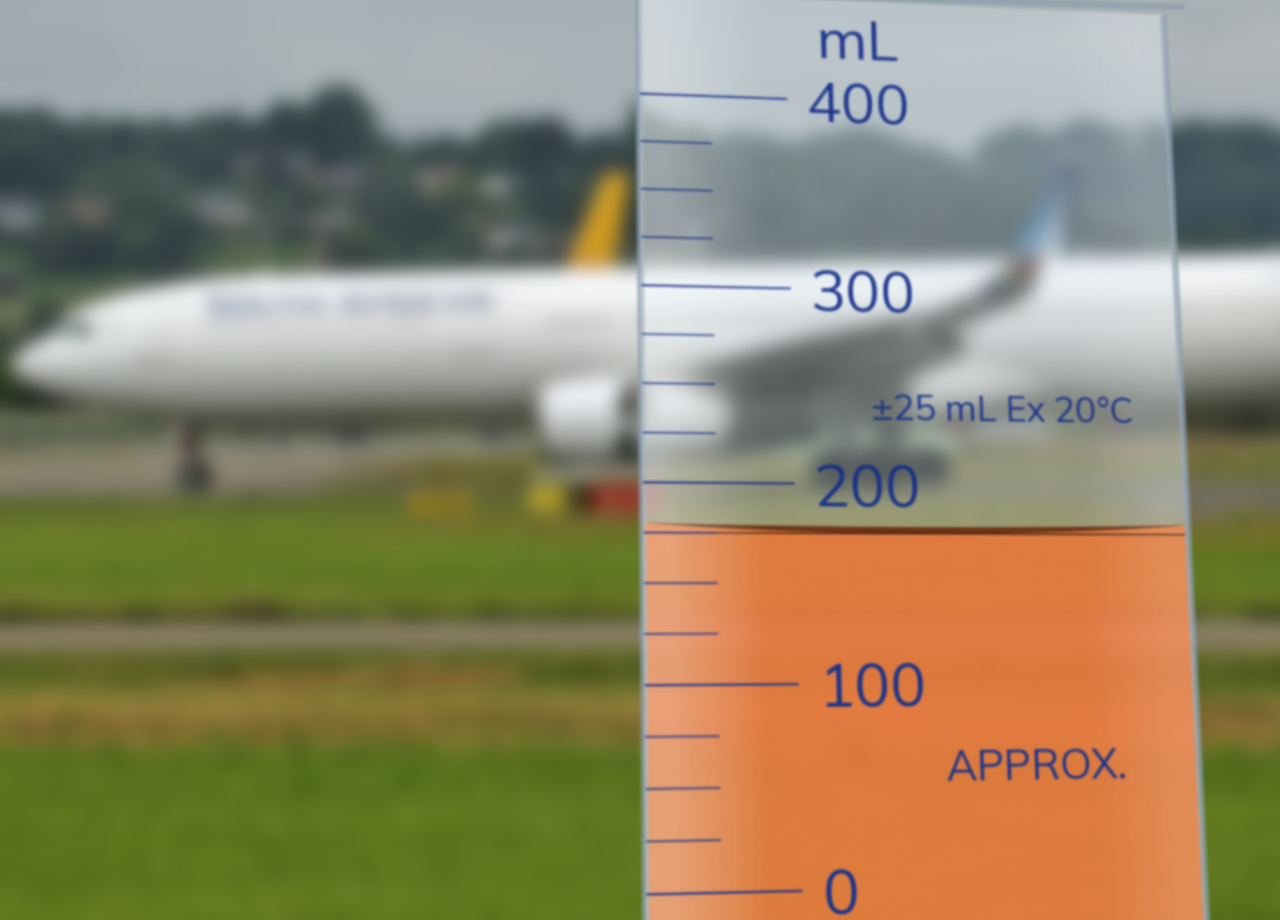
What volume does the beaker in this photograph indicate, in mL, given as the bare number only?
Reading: 175
